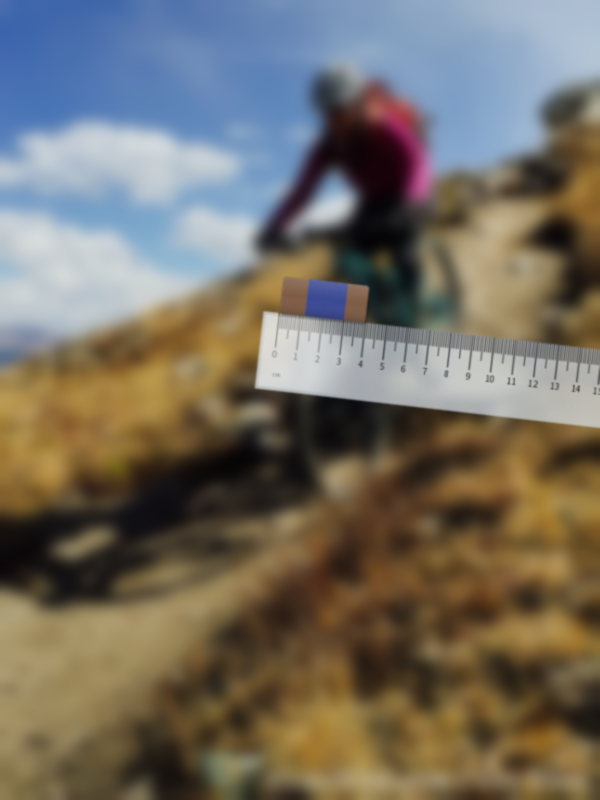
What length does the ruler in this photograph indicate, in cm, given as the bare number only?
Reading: 4
